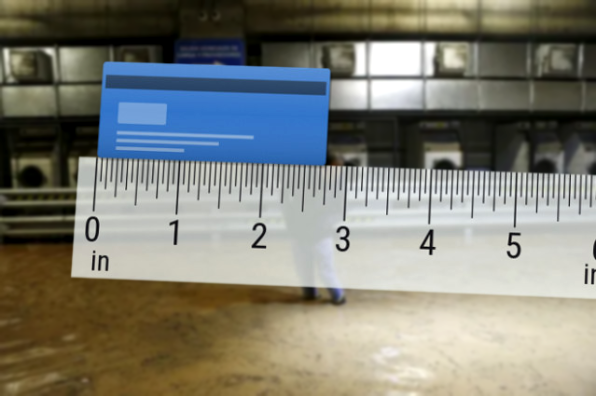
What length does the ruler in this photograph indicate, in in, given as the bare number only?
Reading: 2.75
